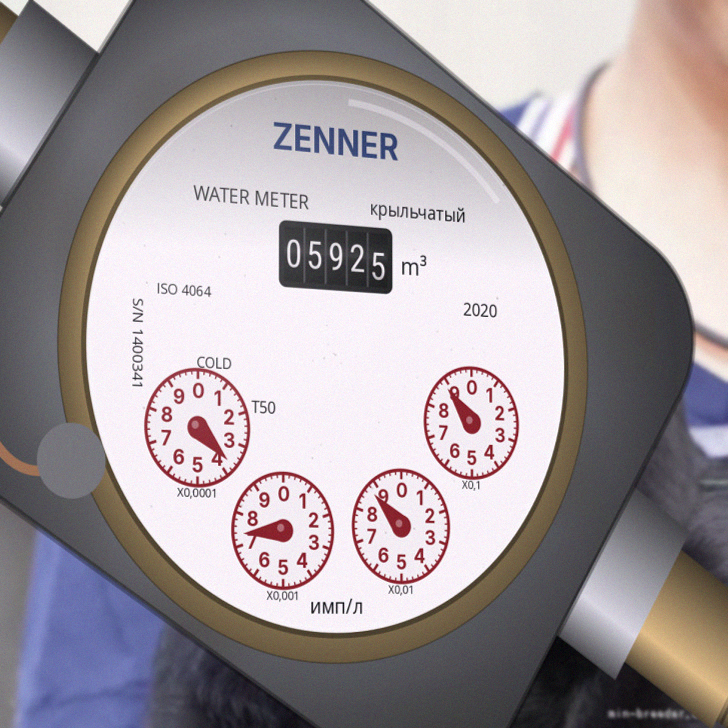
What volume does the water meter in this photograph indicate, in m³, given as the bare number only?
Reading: 5924.8873
